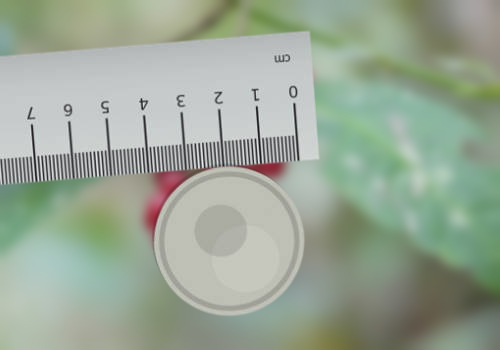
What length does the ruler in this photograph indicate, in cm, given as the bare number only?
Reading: 4
